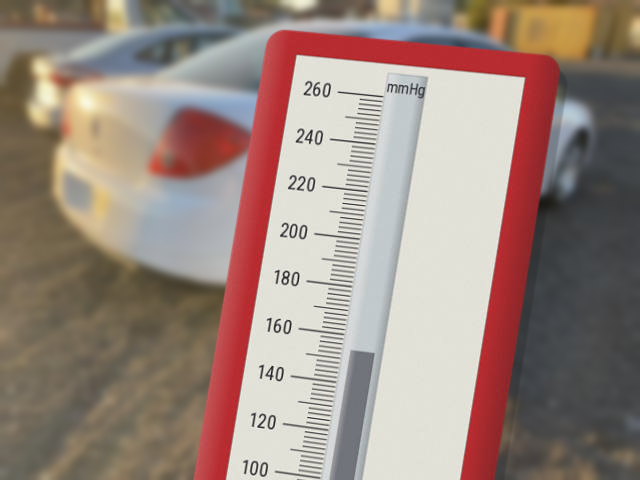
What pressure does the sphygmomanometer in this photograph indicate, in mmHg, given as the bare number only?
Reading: 154
